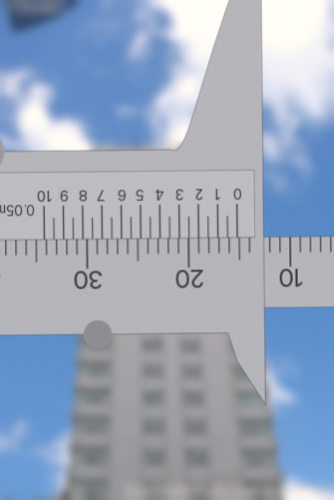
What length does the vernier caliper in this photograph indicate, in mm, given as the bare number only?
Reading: 15.2
